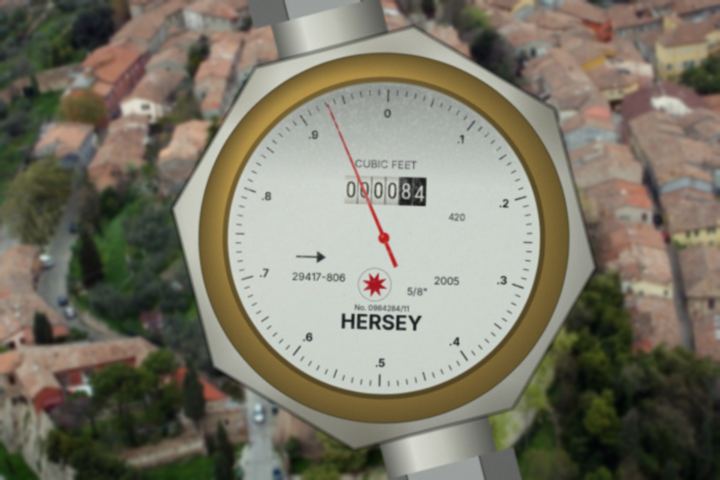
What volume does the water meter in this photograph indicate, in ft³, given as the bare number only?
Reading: 83.93
